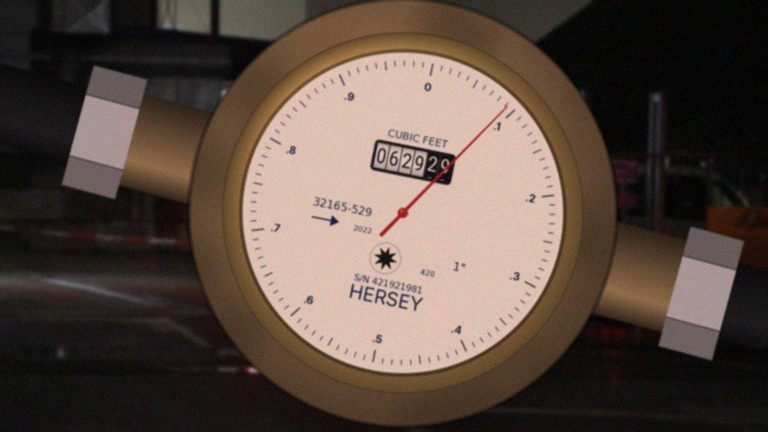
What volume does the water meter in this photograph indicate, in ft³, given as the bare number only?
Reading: 62929.09
